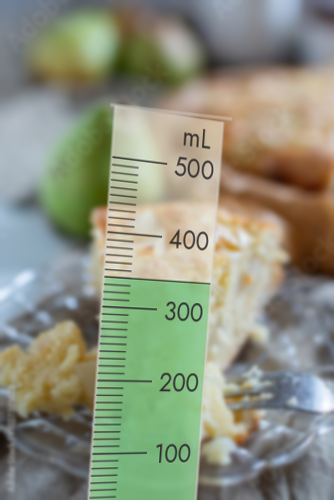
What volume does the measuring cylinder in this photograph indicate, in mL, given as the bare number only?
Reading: 340
